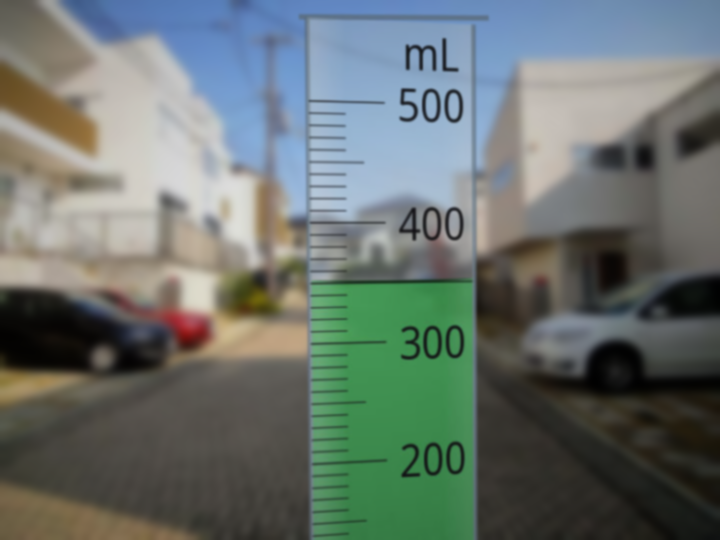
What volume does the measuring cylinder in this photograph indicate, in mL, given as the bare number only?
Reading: 350
